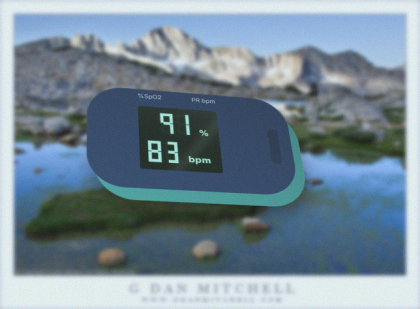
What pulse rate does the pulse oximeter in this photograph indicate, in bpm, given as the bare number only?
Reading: 83
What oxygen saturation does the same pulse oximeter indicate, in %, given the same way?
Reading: 91
